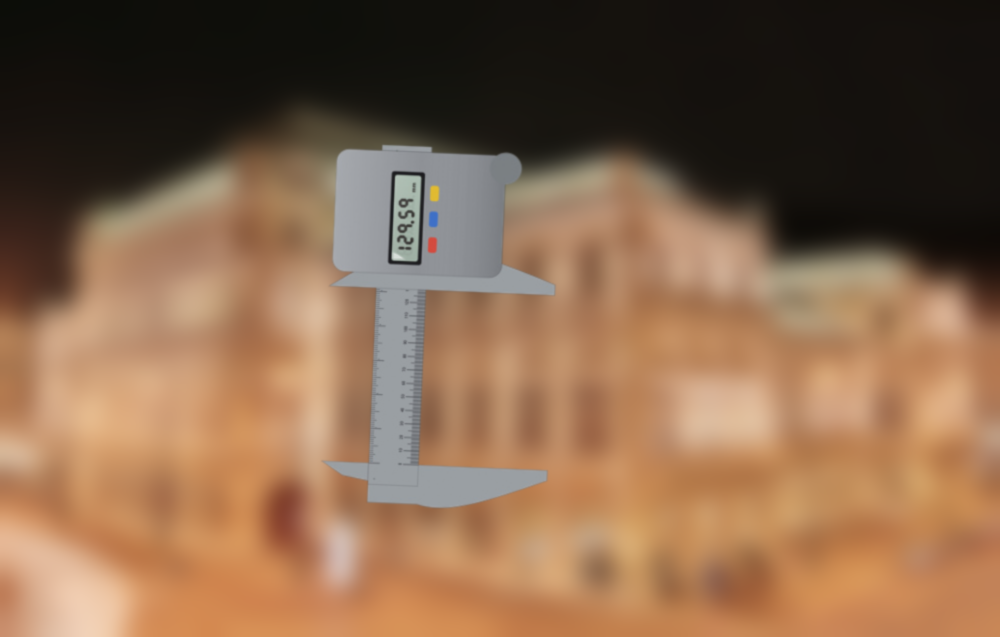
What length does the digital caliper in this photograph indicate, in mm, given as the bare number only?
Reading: 129.59
